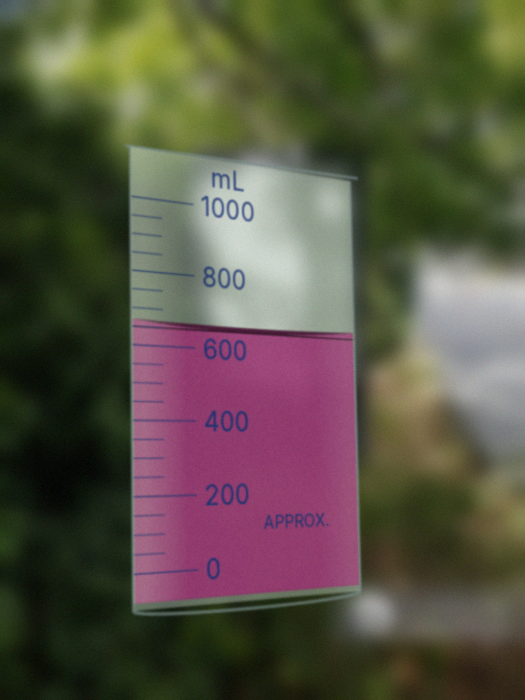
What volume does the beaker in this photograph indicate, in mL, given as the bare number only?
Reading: 650
